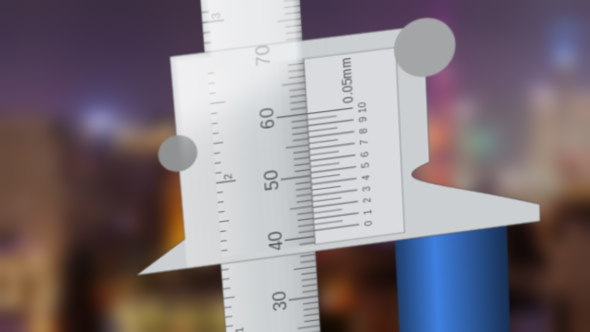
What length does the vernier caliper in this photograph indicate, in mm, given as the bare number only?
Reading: 41.0
